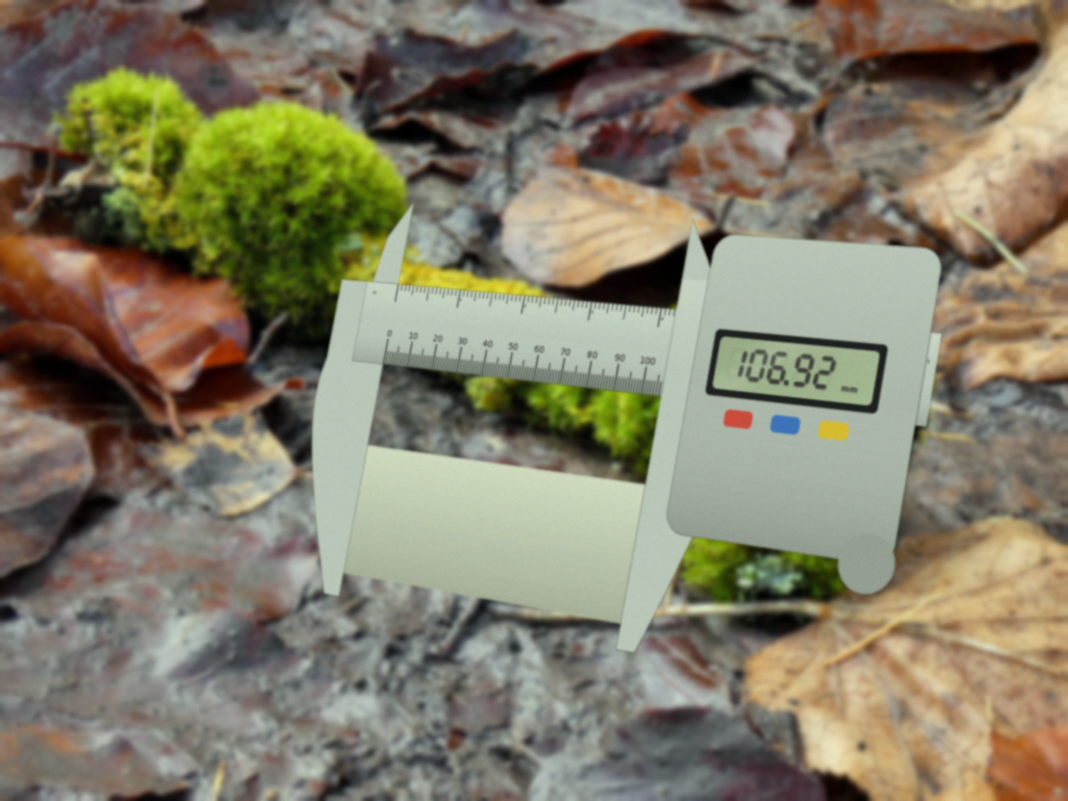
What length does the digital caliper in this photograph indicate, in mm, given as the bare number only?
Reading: 106.92
